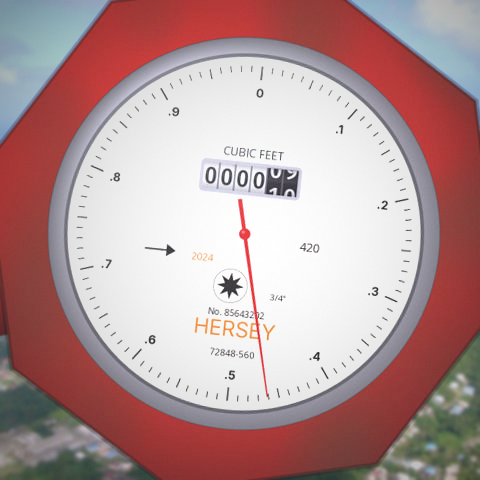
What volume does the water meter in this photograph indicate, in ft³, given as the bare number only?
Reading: 9.46
